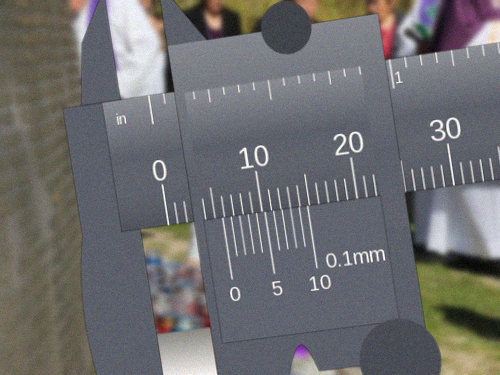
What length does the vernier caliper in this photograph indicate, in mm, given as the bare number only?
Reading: 5.8
